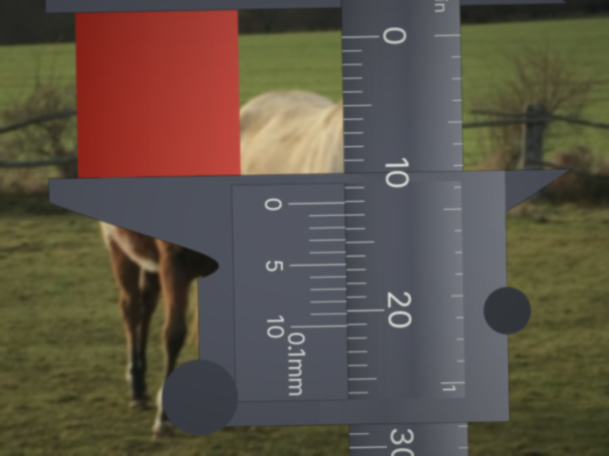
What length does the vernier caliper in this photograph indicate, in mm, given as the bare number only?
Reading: 12.1
